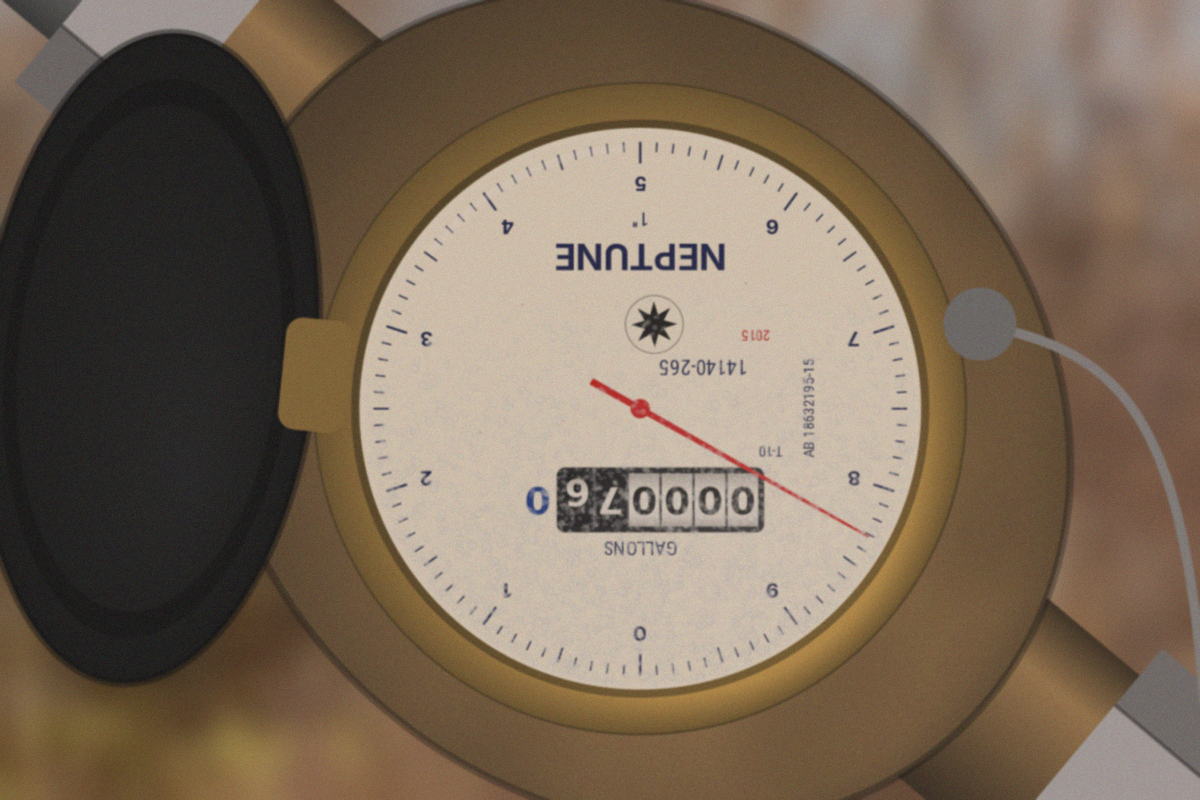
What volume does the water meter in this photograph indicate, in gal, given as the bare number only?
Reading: 758.3
